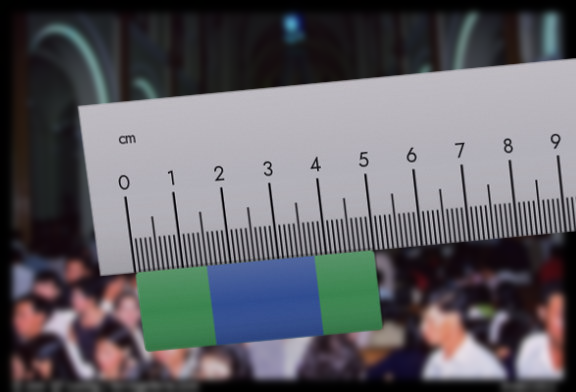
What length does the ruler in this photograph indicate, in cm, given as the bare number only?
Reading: 5
